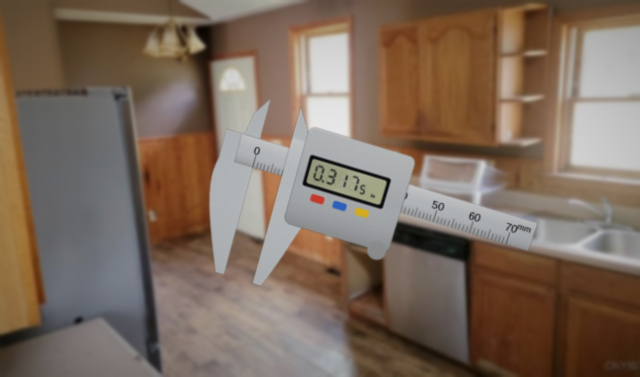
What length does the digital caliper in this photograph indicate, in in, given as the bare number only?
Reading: 0.3175
